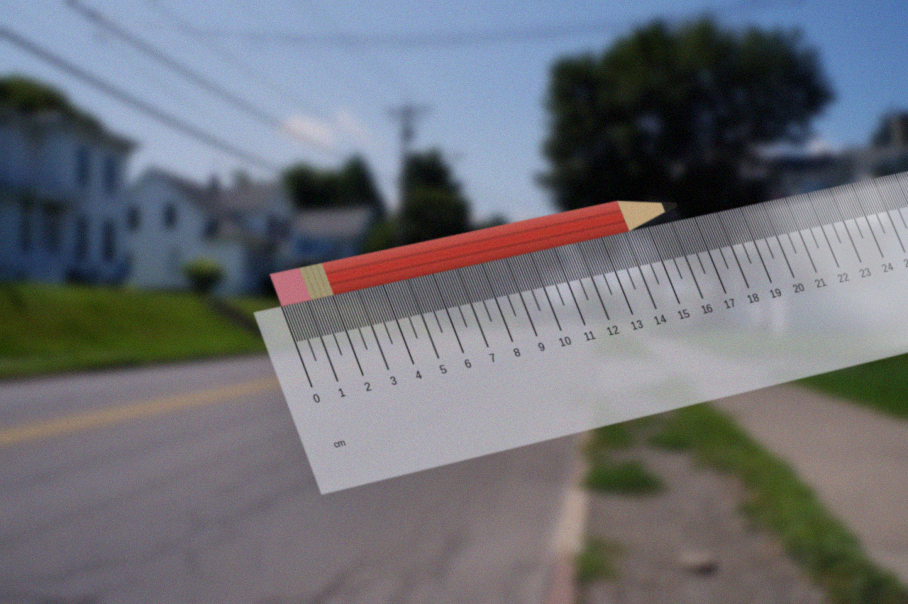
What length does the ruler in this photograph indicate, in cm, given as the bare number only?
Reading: 16.5
